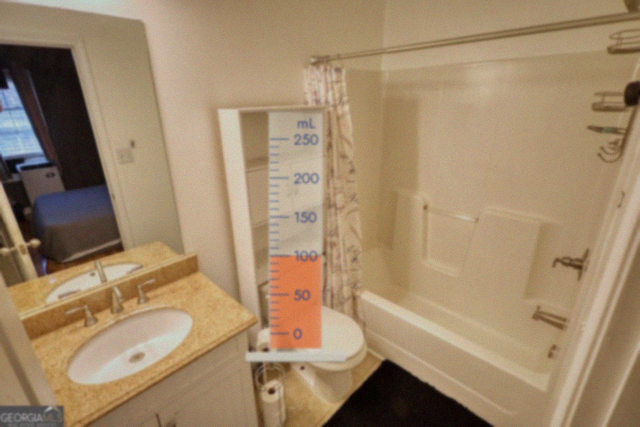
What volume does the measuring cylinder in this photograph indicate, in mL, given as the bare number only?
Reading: 100
